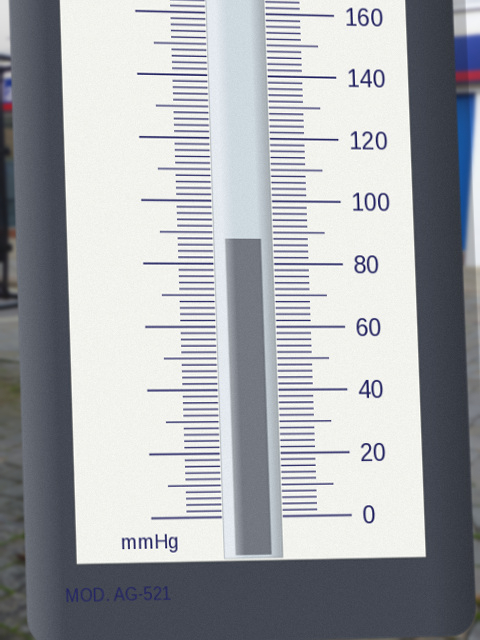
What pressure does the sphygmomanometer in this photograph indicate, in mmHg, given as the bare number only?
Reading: 88
